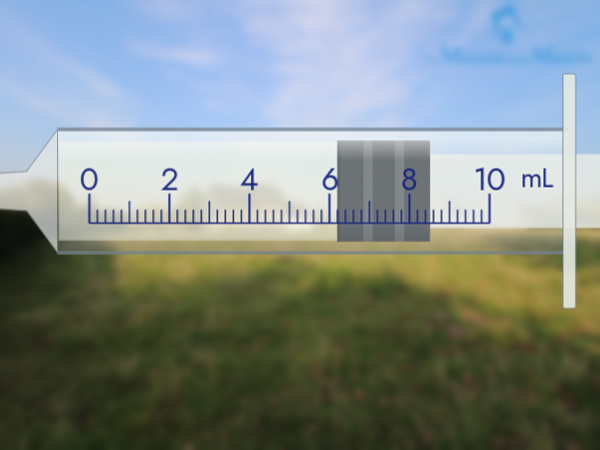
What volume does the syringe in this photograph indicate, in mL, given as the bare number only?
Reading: 6.2
